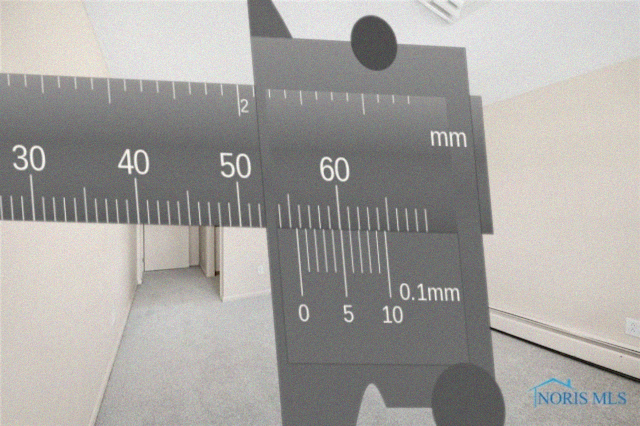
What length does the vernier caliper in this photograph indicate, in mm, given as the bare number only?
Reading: 55.6
